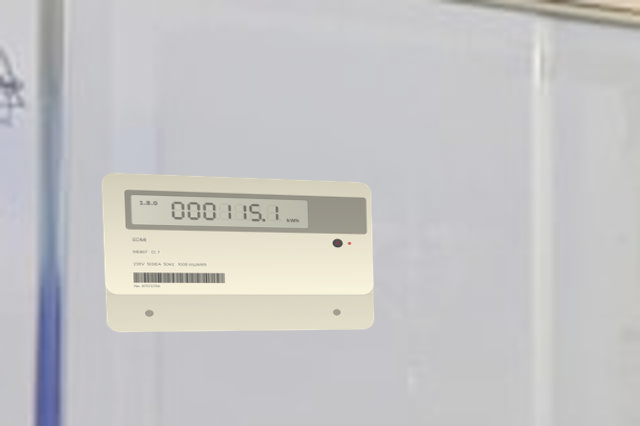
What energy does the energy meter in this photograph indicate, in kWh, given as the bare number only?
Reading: 115.1
